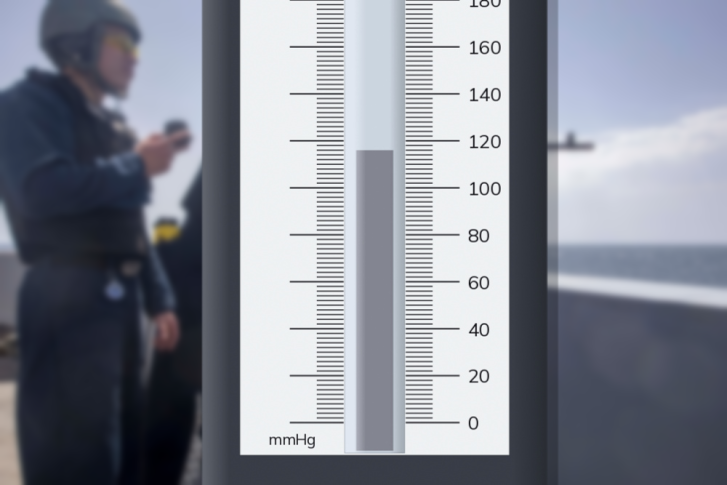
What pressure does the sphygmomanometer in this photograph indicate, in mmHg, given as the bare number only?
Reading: 116
